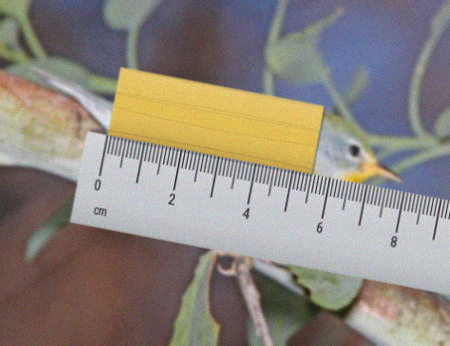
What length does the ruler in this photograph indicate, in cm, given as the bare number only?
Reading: 5.5
